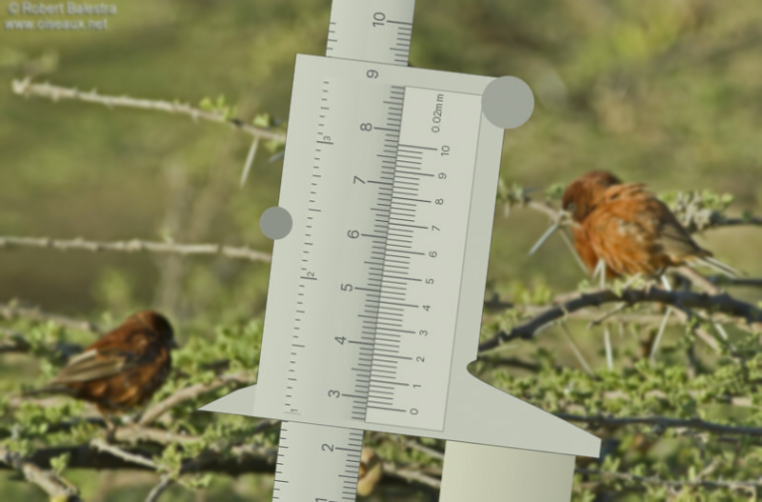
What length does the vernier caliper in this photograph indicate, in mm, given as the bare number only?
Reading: 28.4
